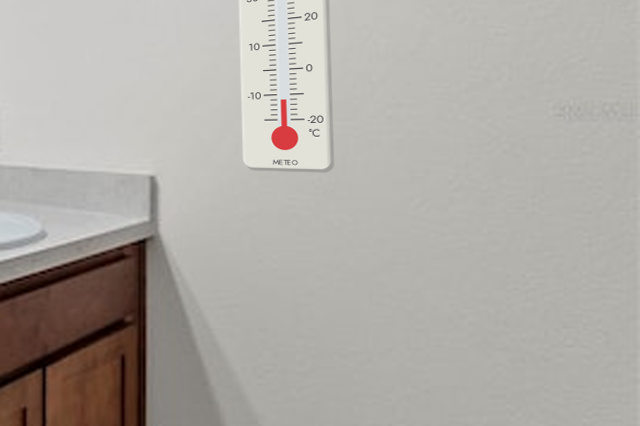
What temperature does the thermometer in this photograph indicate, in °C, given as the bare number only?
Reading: -12
